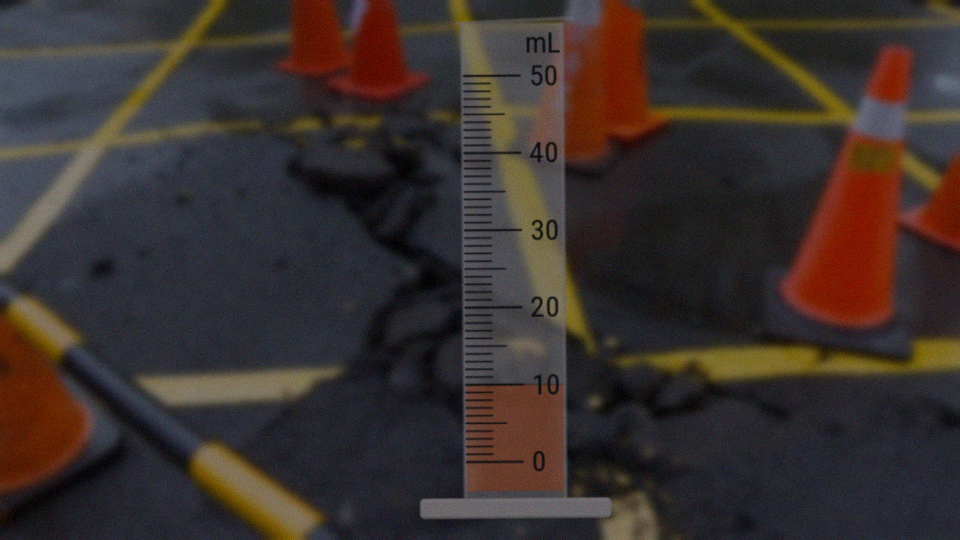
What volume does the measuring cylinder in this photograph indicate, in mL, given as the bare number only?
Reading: 10
